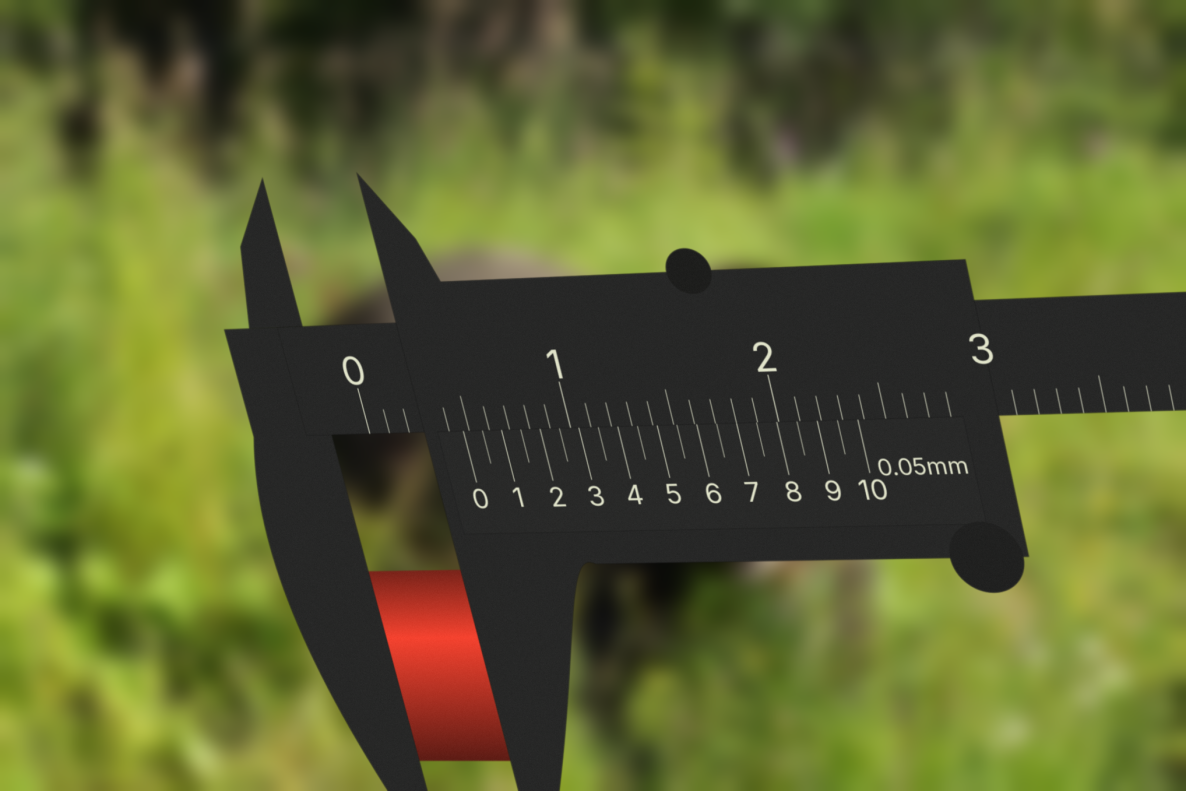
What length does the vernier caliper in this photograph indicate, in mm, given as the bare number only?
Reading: 4.7
